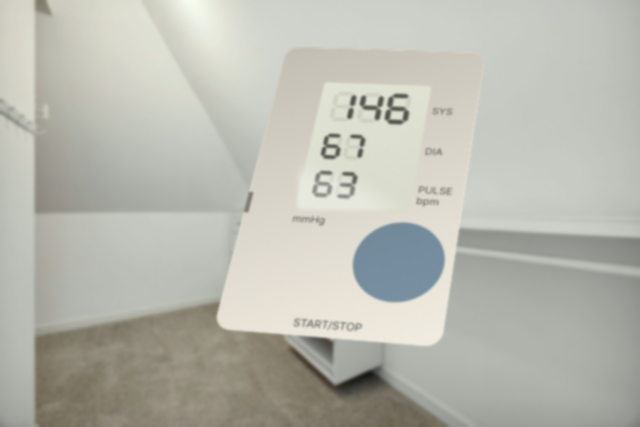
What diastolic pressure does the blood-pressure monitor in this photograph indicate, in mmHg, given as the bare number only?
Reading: 67
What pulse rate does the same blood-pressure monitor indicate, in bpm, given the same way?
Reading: 63
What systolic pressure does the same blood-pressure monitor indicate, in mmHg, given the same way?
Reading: 146
